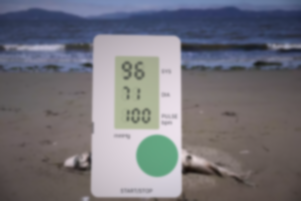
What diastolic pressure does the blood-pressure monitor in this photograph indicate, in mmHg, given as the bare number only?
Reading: 71
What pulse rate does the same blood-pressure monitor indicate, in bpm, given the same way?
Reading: 100
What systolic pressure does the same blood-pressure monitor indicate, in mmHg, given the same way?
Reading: 96
